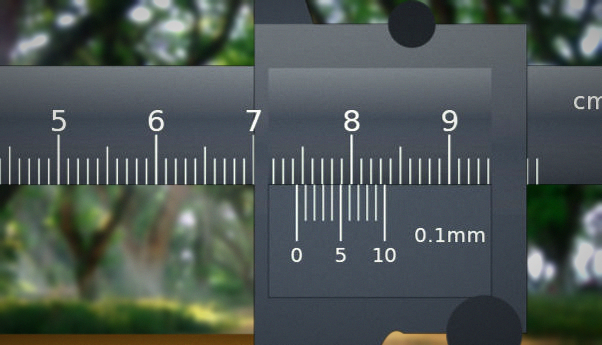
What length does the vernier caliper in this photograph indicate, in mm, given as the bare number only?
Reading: 74.4
